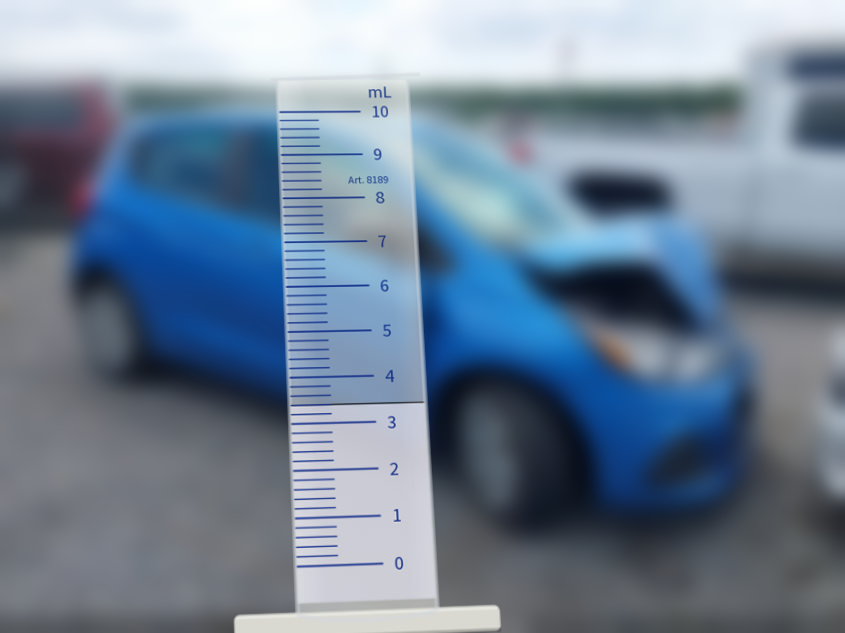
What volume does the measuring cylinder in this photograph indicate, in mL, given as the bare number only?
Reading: 3.4
